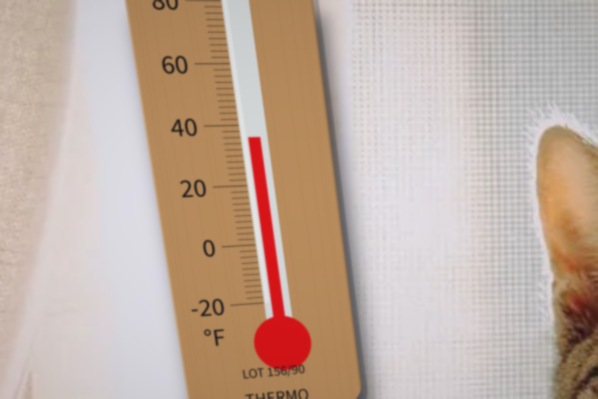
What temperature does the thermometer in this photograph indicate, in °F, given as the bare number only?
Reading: 36
